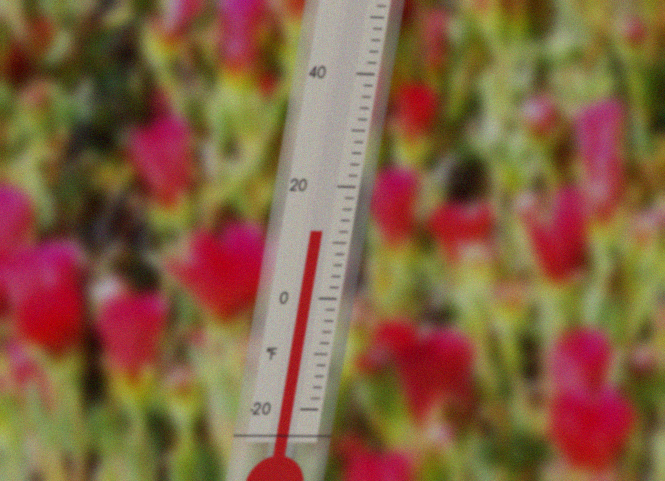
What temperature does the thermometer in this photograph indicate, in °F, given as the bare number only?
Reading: 12
